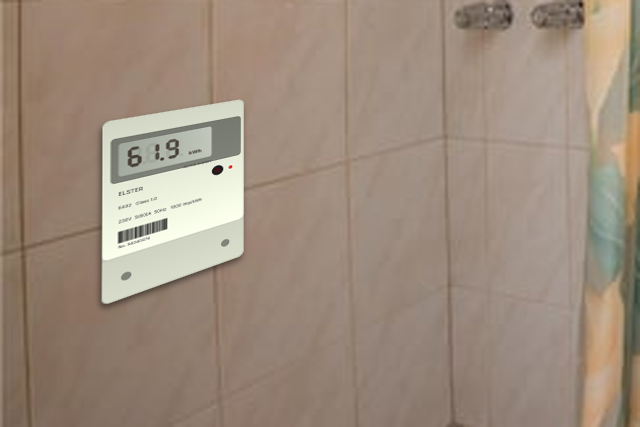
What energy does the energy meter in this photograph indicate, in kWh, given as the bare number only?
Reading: 61.9
